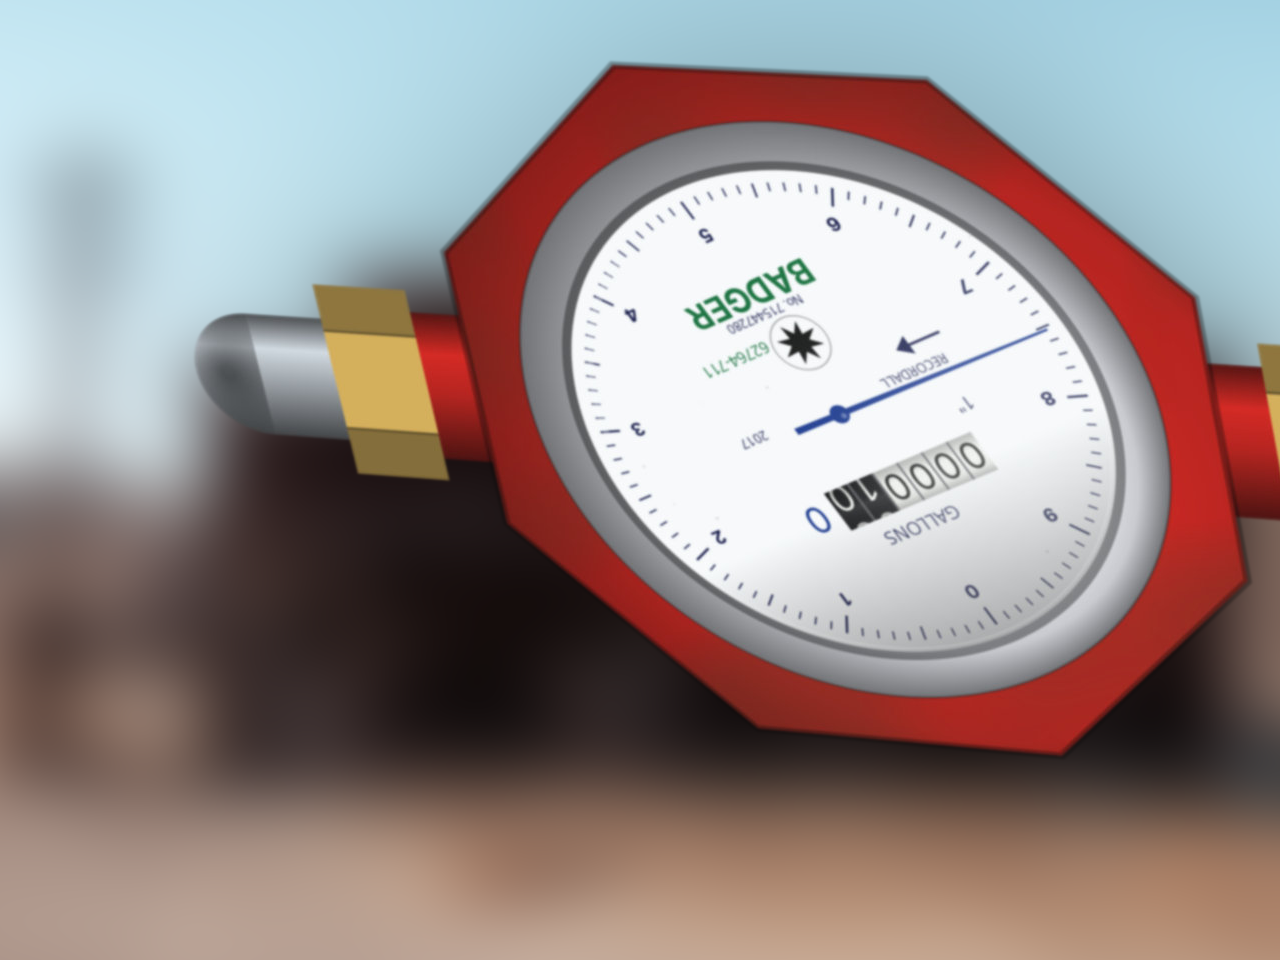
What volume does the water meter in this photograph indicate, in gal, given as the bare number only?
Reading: 97.5
